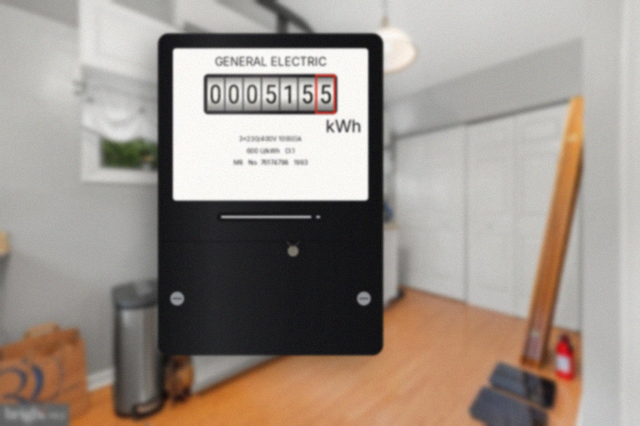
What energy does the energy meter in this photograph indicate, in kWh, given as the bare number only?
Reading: 515.5
